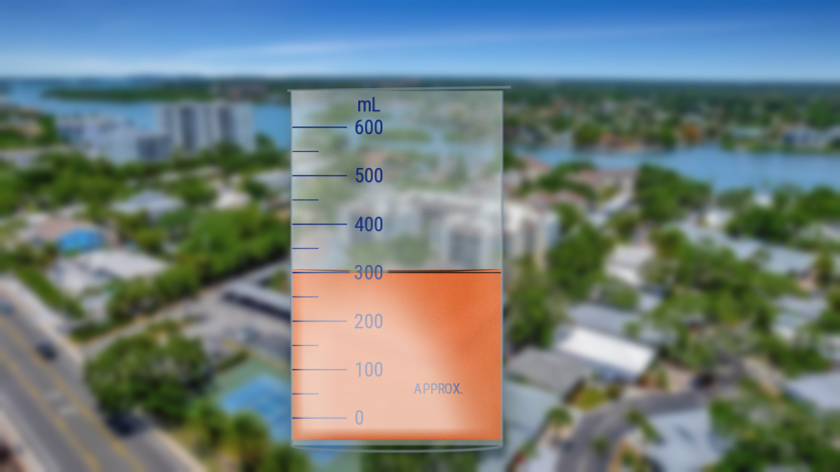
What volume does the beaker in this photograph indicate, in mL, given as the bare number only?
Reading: 300
